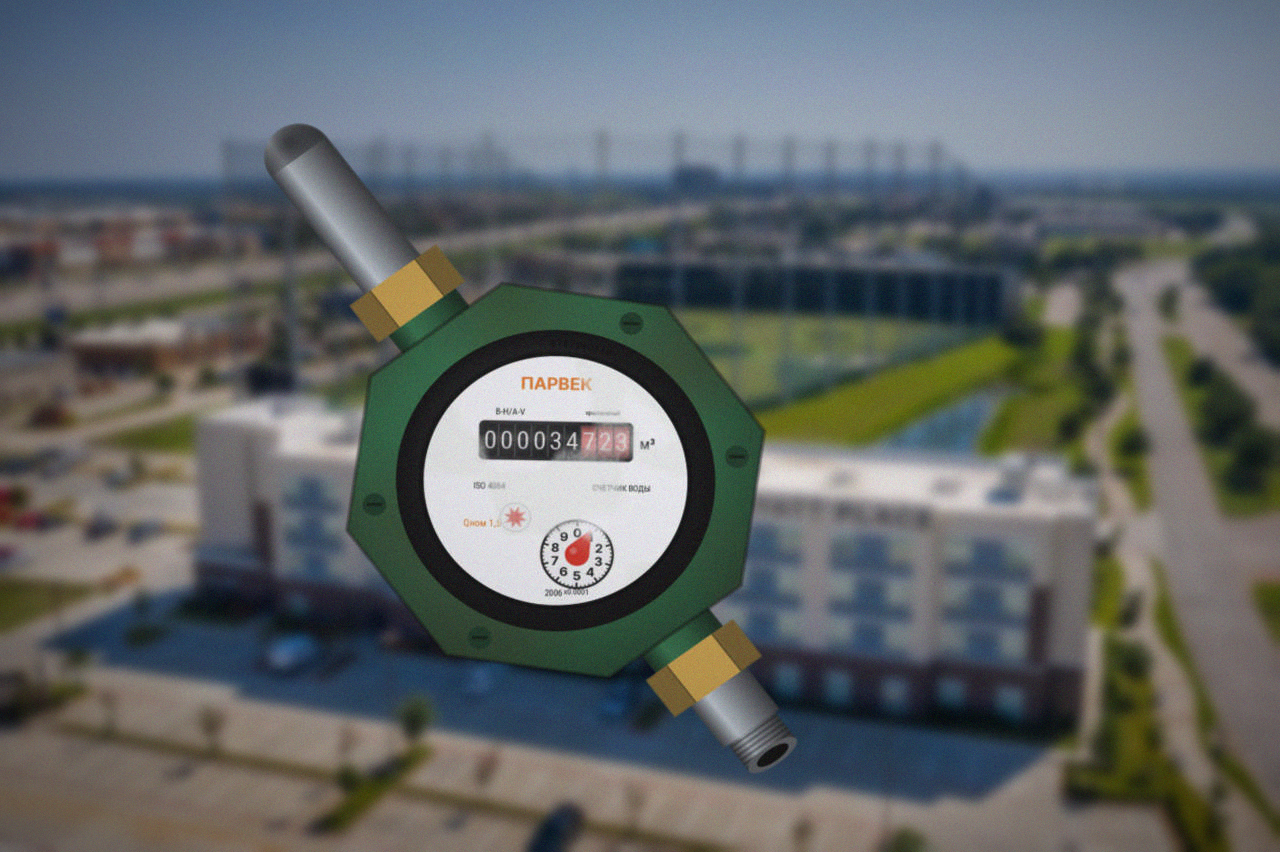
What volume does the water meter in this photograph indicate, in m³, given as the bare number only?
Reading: 34.7230
